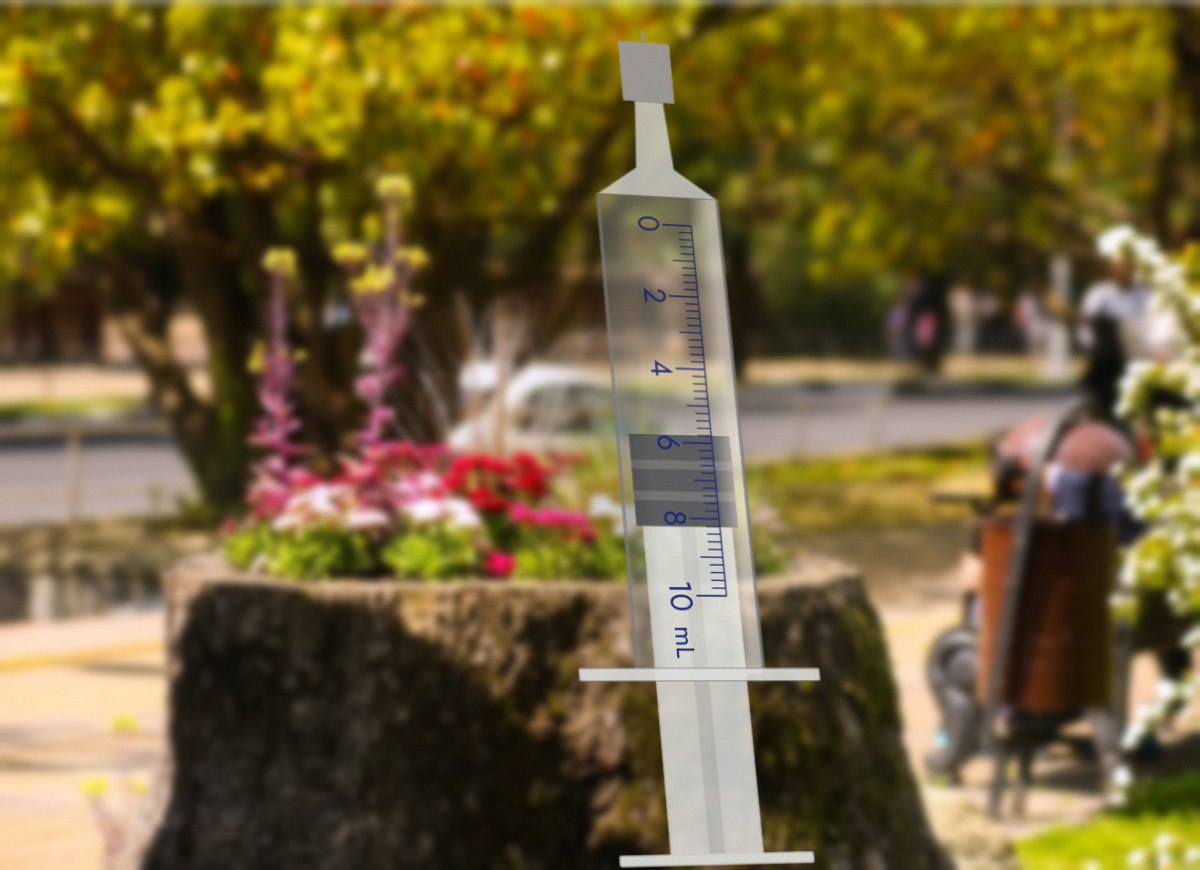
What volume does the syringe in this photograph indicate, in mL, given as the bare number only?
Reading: 5.8
